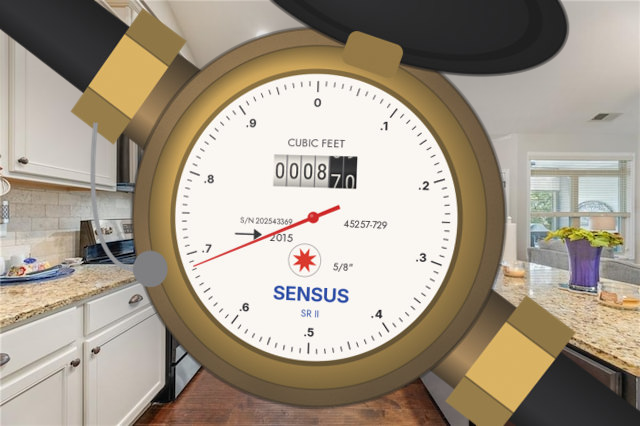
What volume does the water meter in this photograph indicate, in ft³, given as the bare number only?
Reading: 869.68
